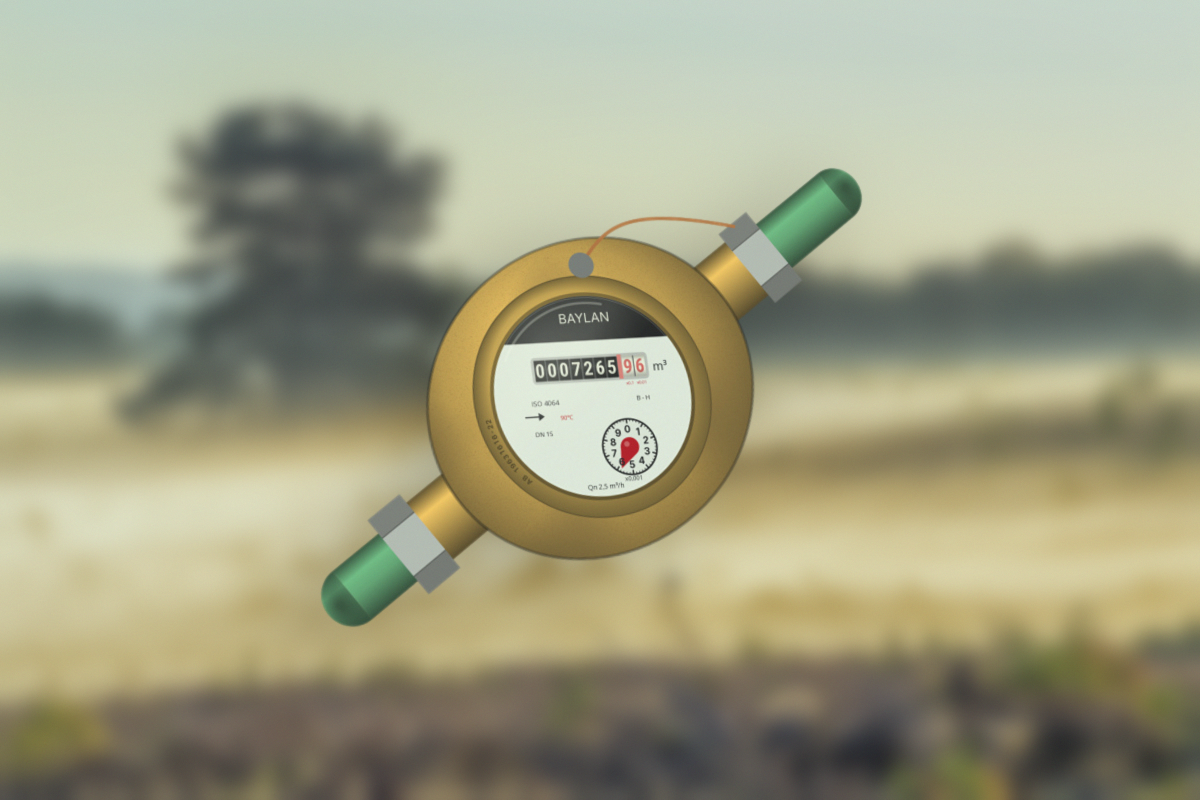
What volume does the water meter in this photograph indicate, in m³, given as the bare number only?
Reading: 7265.965
